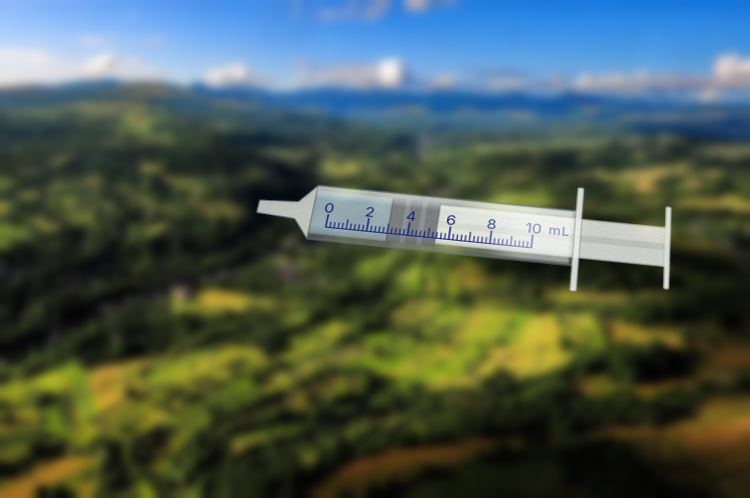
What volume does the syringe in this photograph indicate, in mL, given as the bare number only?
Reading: 3
